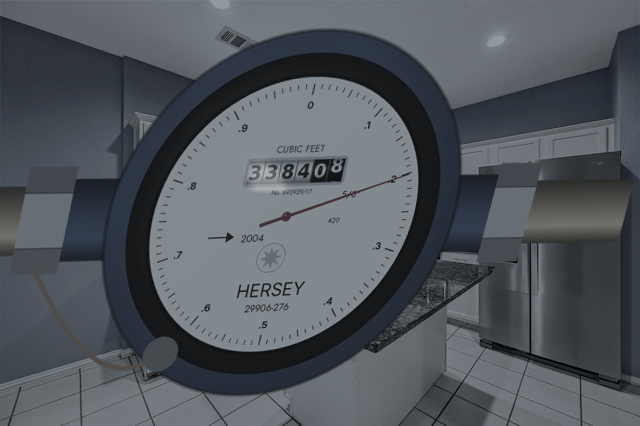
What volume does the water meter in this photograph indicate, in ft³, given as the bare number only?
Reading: 338408.20
